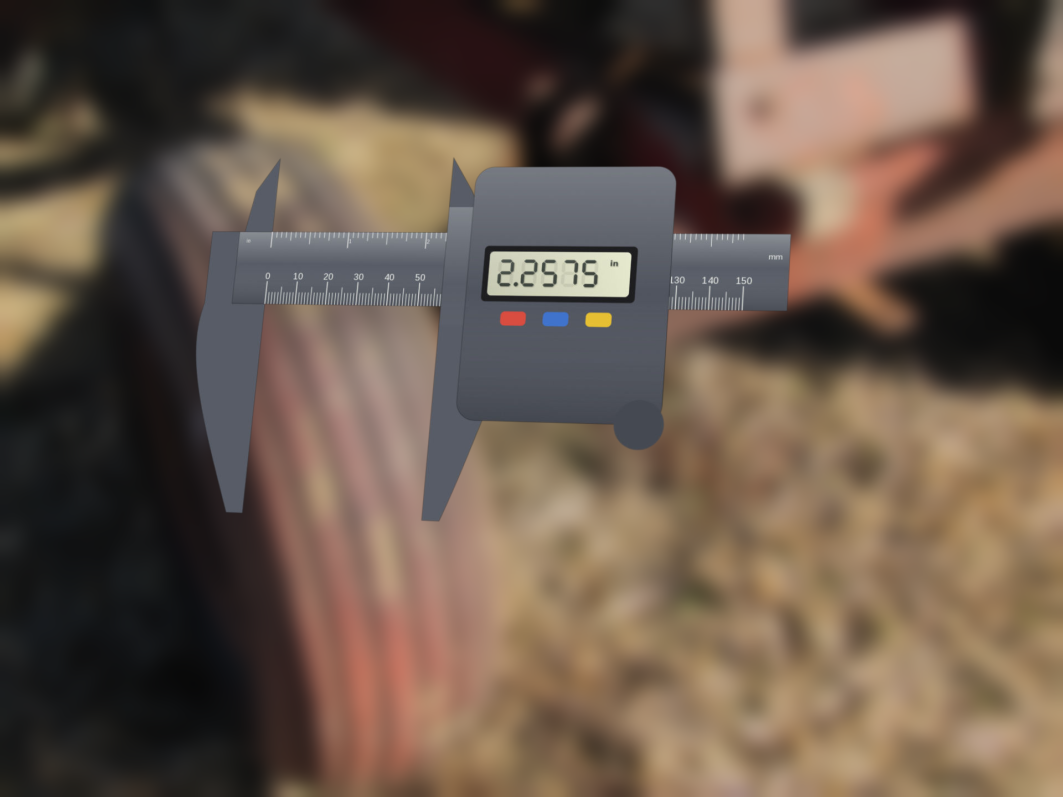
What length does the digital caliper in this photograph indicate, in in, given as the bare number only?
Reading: 2.2575
